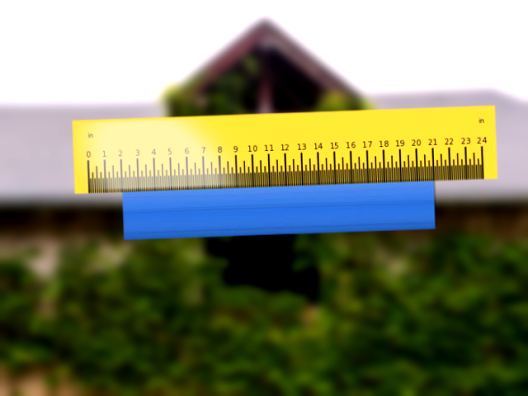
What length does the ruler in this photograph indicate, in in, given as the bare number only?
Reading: 19
